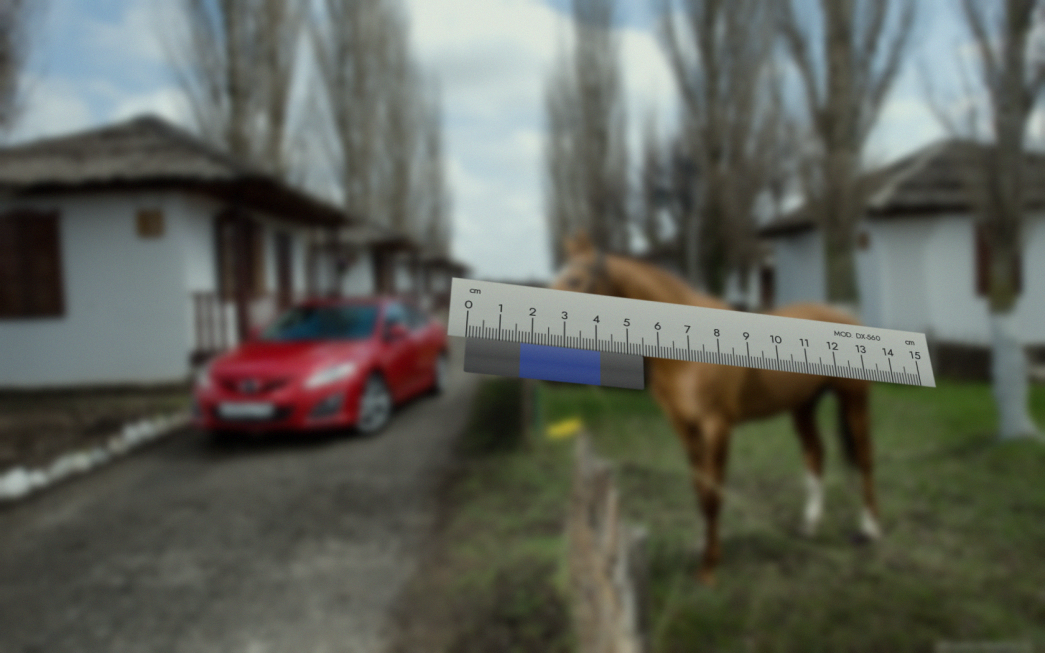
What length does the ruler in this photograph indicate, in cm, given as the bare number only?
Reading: 5.5
